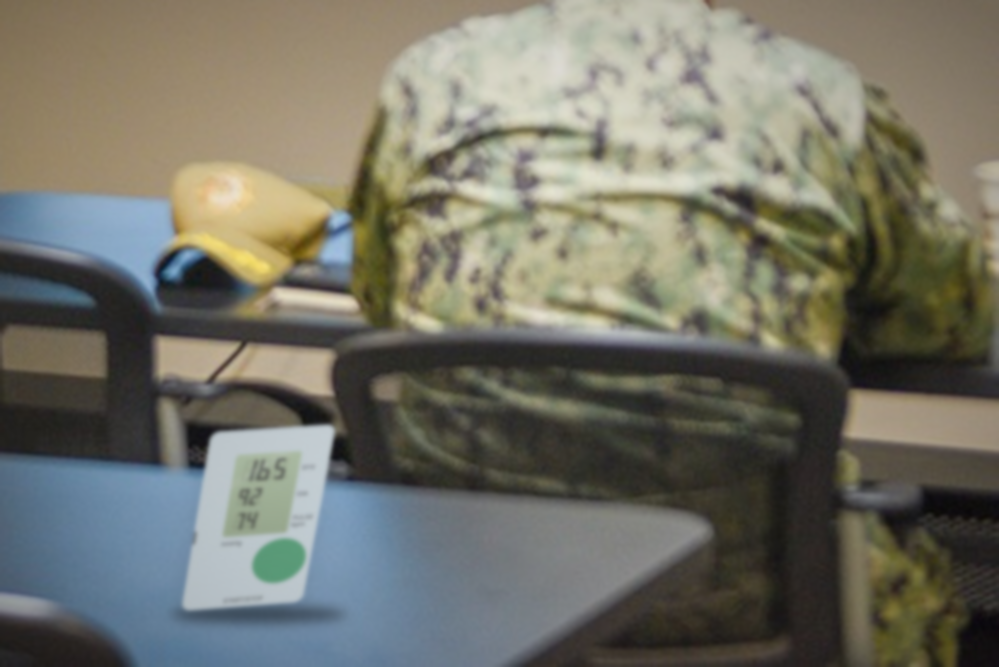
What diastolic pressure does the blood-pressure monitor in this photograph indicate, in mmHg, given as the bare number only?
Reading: 92
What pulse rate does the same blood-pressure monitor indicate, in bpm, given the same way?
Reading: 74
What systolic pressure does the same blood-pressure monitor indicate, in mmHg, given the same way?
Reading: 165
